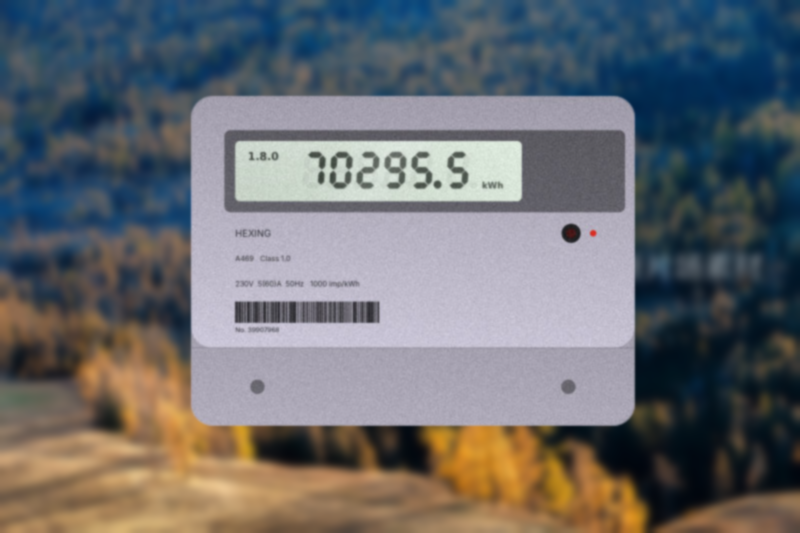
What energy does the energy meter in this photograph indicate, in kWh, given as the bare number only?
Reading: 70295.5
